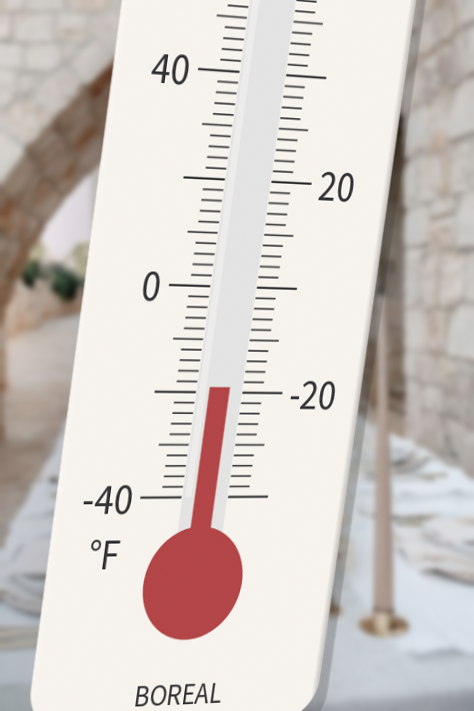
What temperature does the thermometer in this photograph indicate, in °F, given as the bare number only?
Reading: -19
